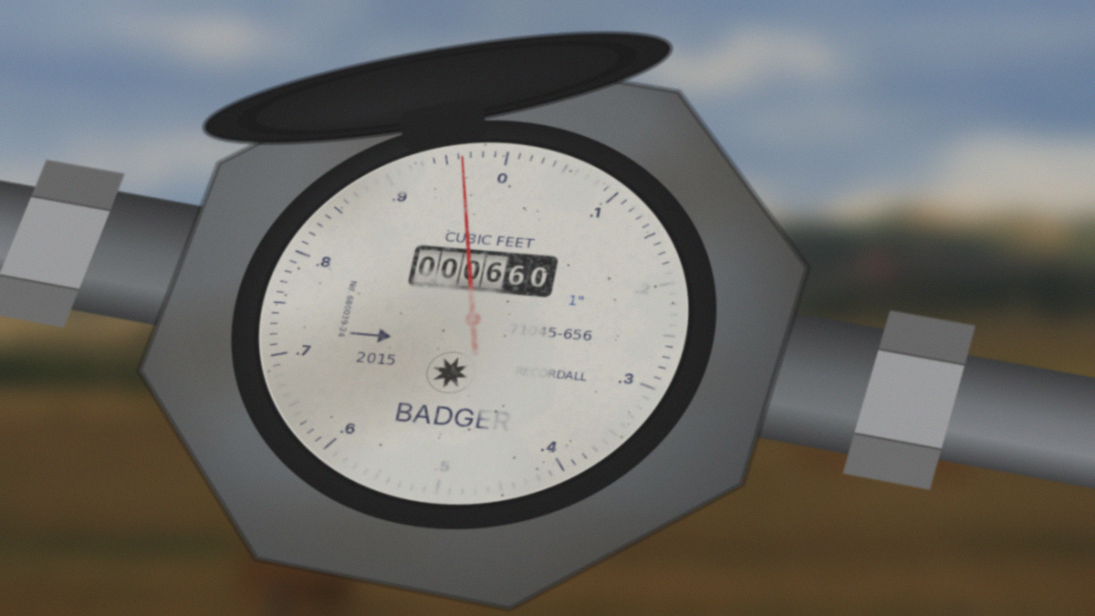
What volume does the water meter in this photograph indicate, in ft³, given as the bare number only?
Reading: 659.96
